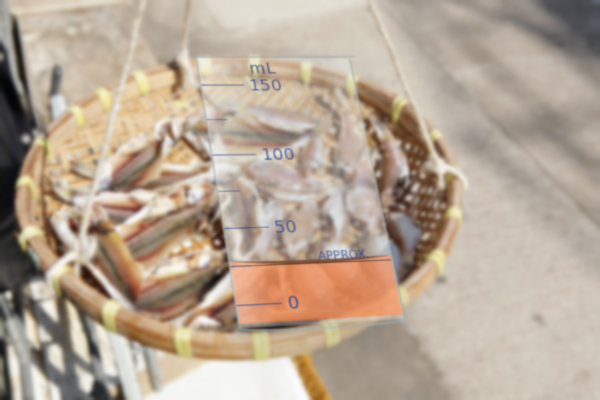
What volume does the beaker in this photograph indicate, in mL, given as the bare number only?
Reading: 25
